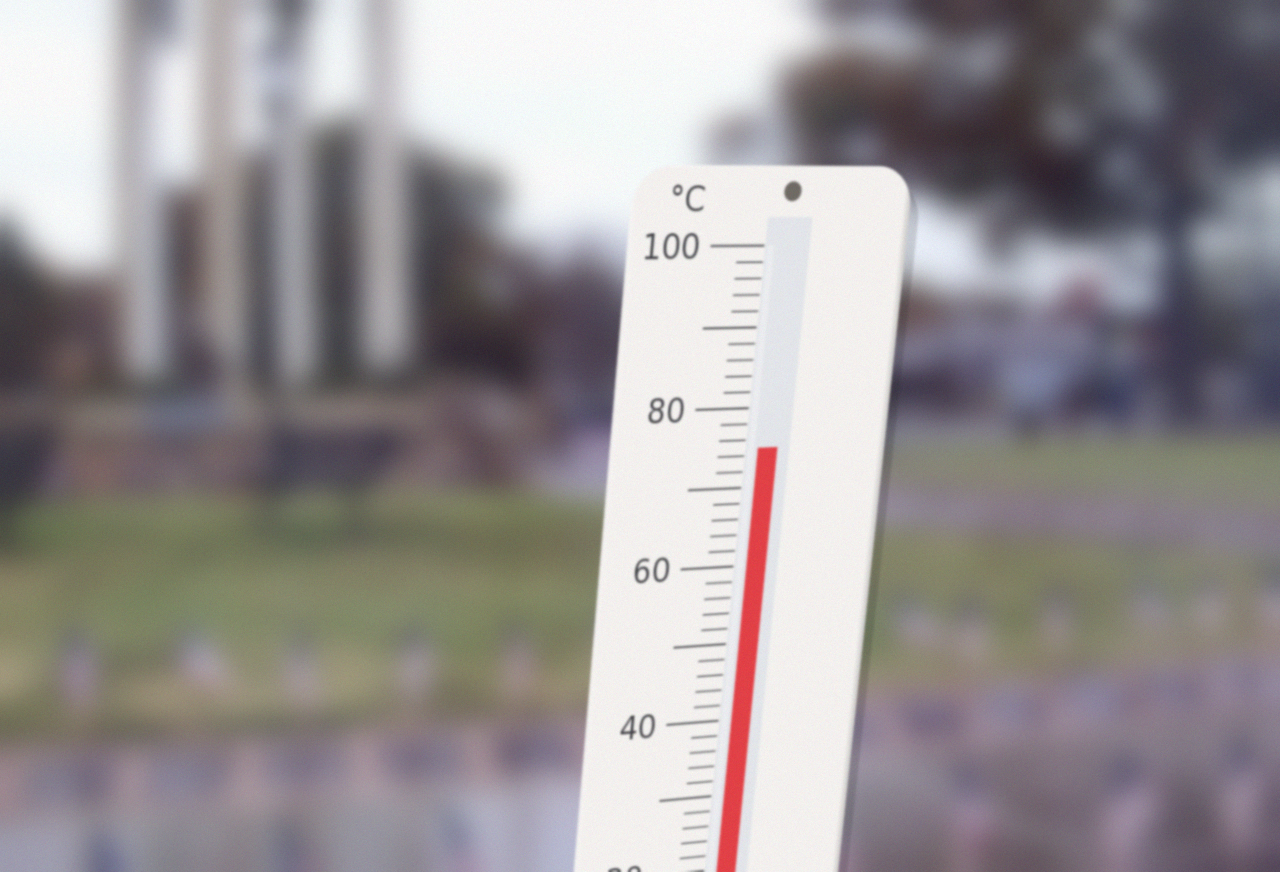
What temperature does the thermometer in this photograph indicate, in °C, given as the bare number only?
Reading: 75
